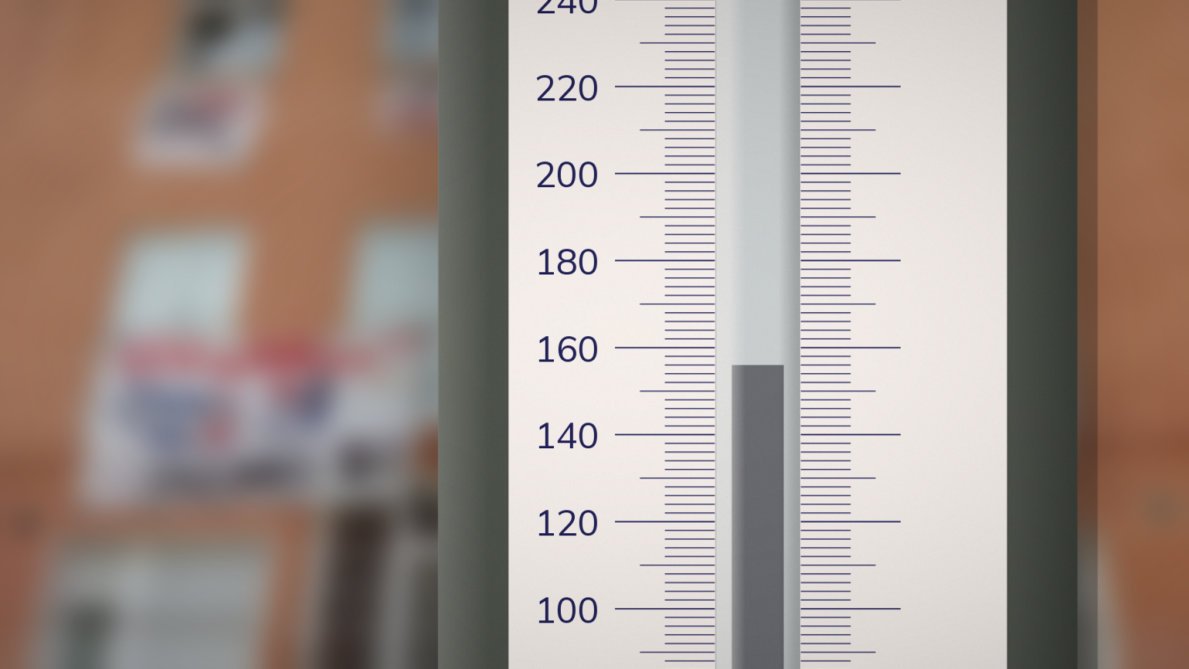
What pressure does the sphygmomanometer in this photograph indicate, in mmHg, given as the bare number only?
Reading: 156
